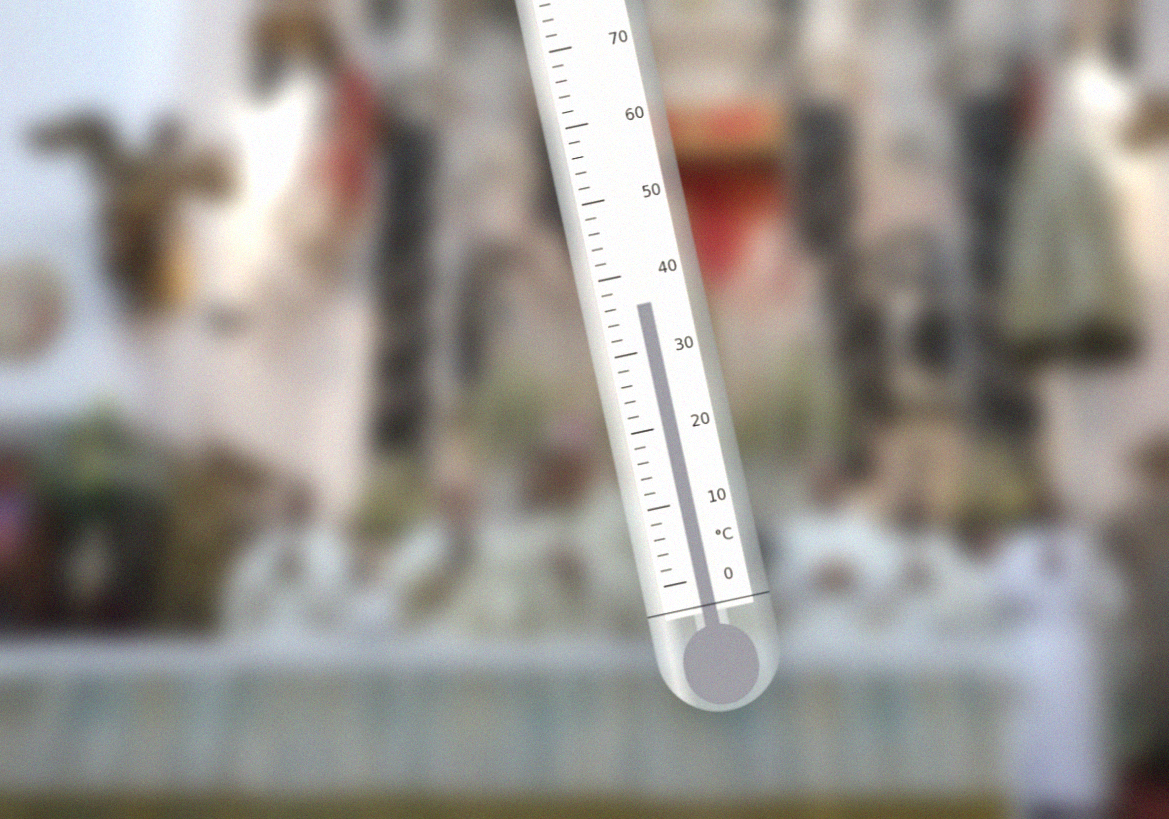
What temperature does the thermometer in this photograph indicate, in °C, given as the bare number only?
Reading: 36
